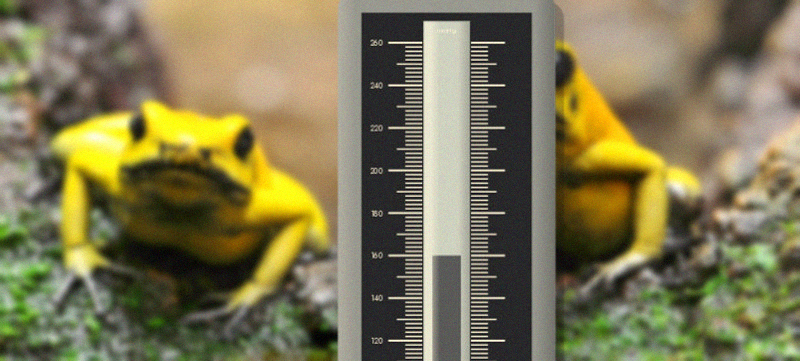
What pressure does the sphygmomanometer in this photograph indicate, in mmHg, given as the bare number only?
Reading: 160
